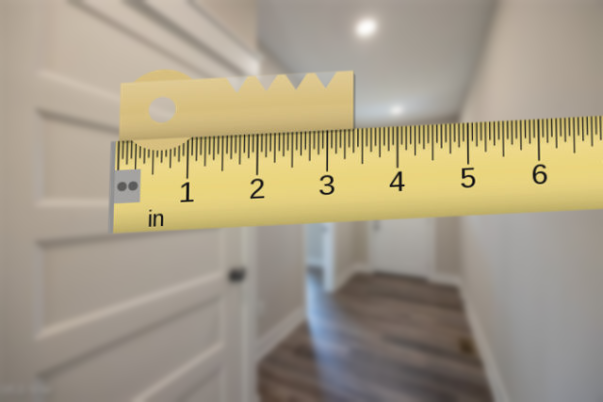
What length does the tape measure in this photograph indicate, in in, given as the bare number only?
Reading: 3.375
